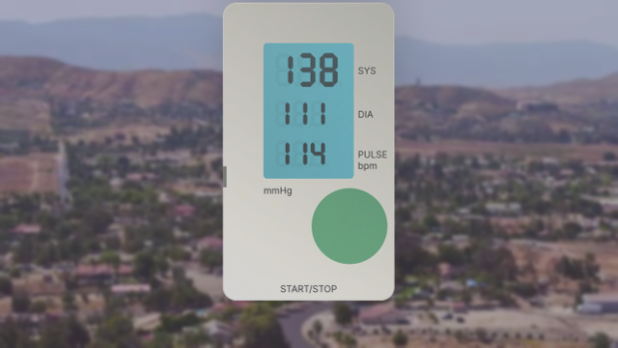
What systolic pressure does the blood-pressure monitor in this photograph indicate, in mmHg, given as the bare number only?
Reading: 138
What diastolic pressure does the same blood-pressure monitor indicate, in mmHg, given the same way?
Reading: 111
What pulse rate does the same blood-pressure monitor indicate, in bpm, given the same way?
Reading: 114
